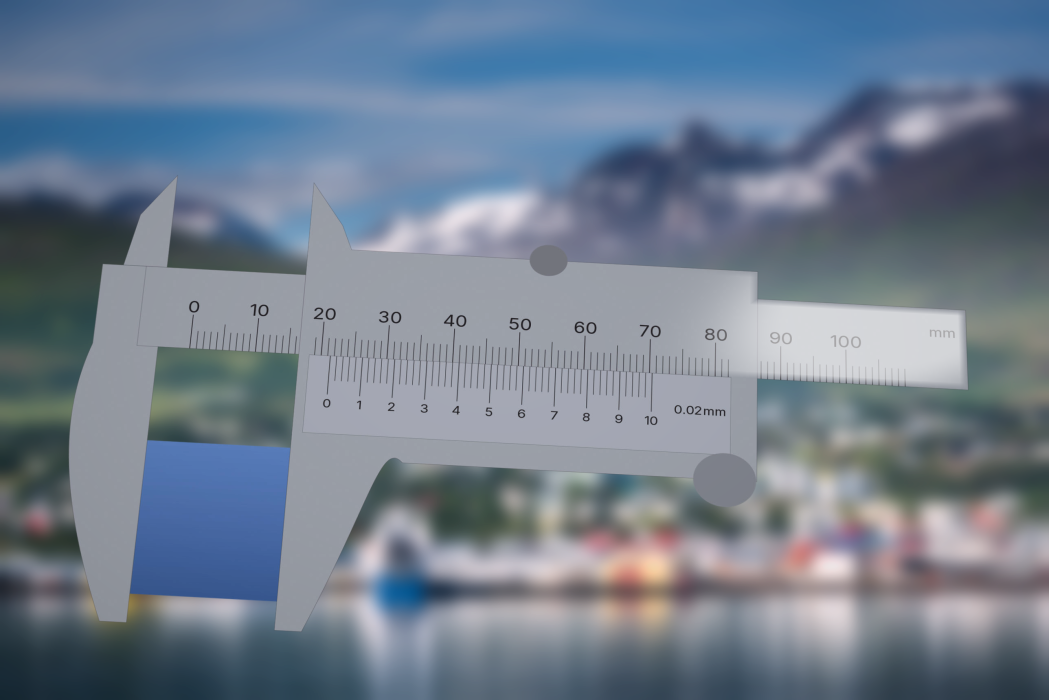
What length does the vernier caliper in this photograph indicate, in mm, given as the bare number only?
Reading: 21.4
